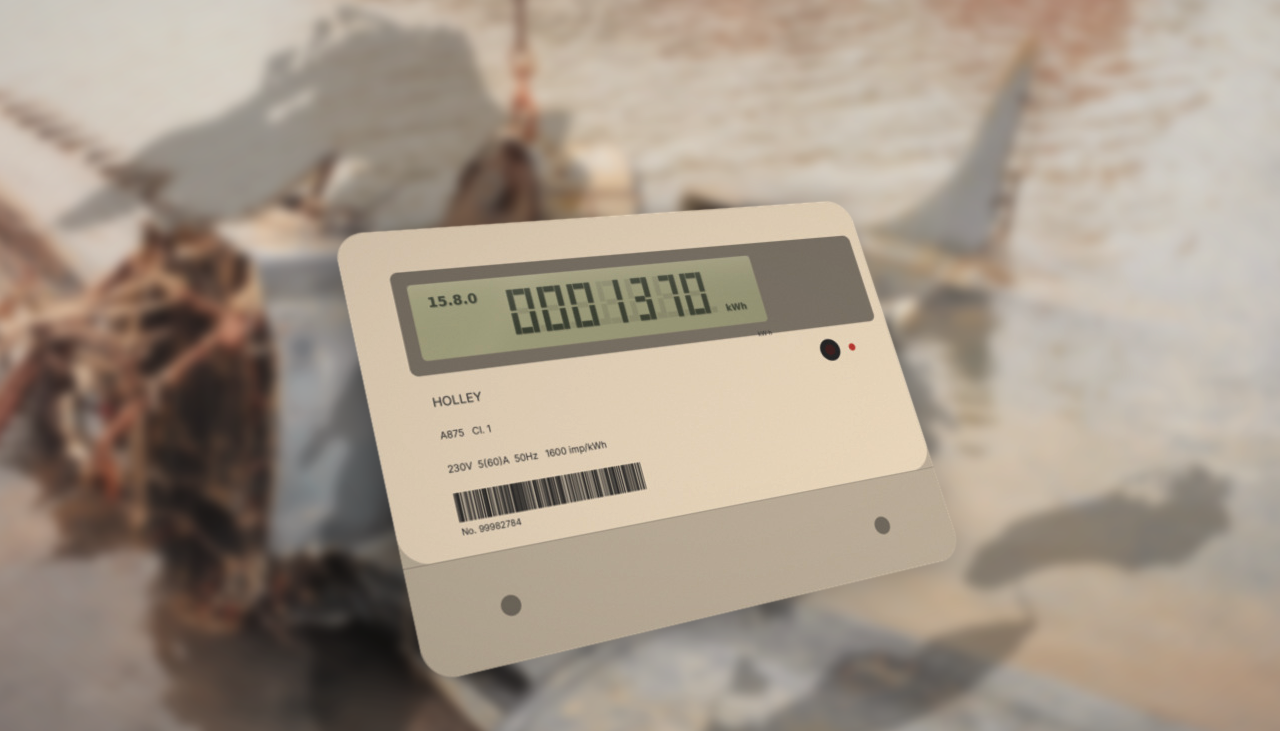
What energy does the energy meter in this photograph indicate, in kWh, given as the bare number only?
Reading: 1370
